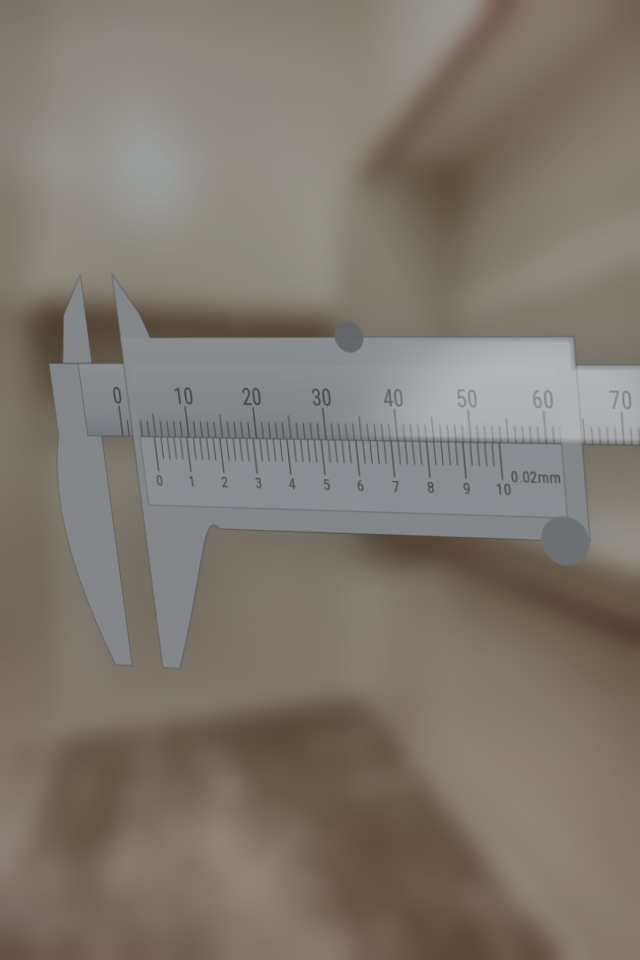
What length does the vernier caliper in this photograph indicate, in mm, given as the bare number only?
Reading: 4.8
